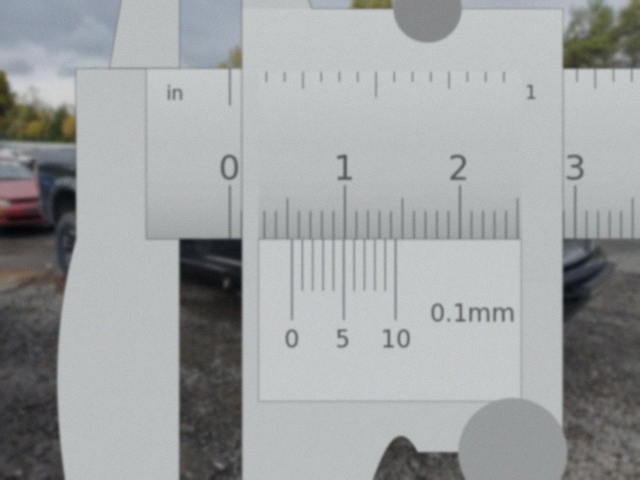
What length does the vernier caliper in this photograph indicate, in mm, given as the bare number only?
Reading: 5.4
